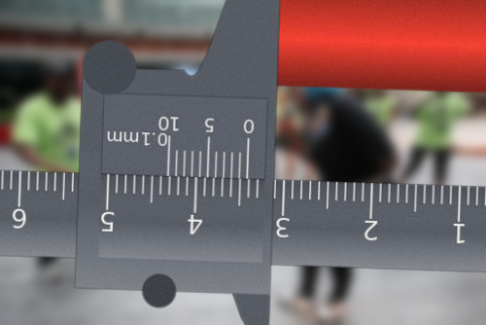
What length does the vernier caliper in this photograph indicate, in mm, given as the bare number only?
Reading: 34.2
